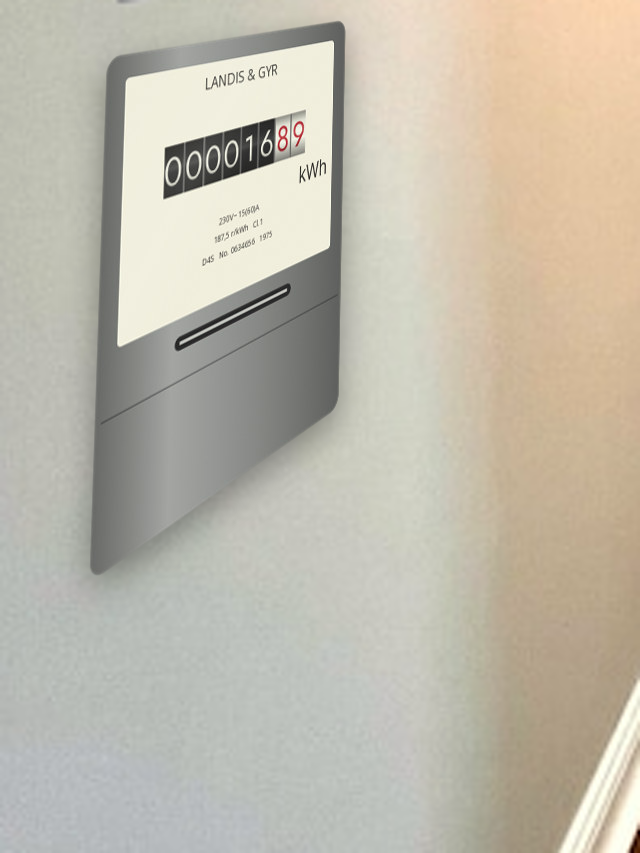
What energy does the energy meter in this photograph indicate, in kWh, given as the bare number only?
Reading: 16.89
